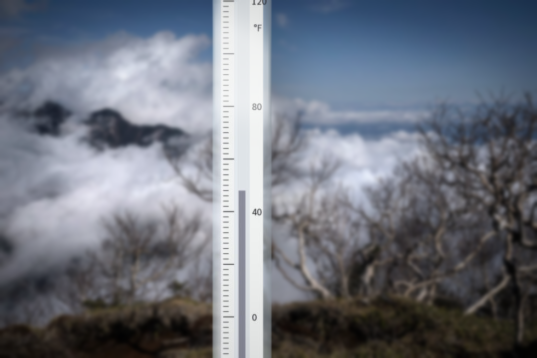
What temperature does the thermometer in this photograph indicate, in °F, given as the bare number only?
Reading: 48
